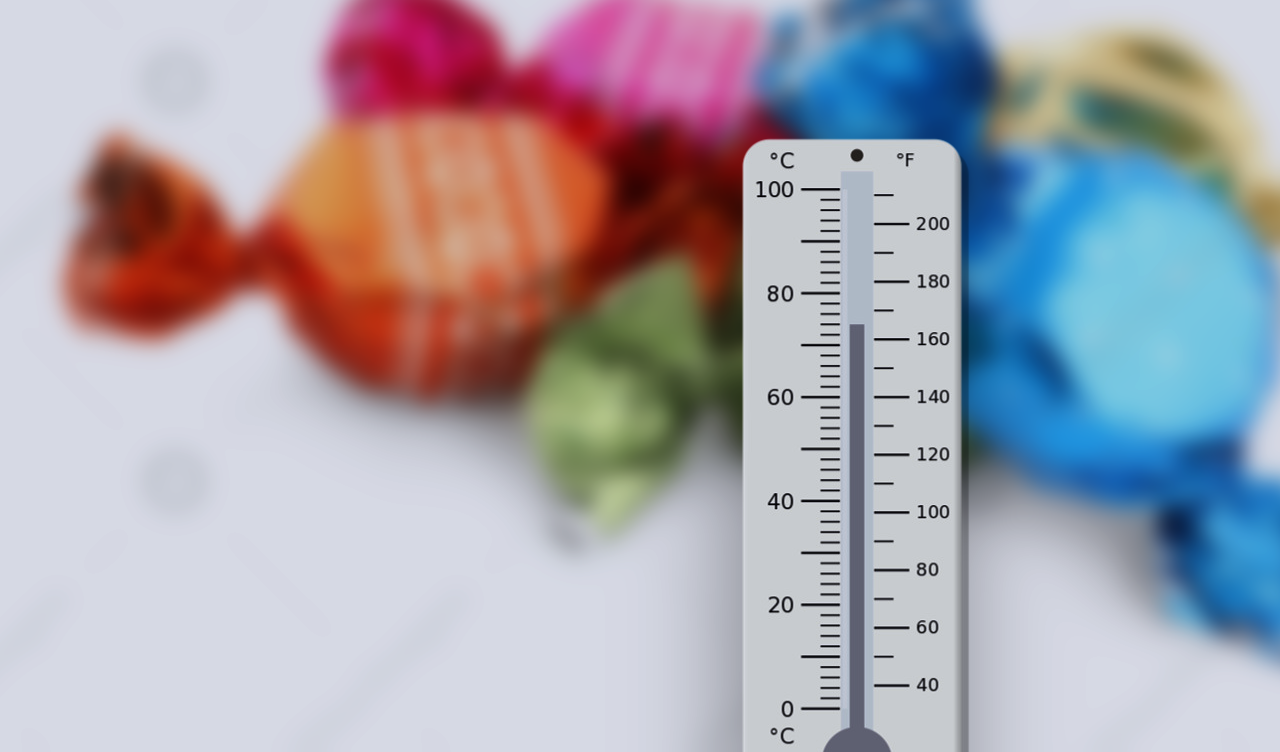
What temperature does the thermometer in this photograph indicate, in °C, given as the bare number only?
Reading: 74
